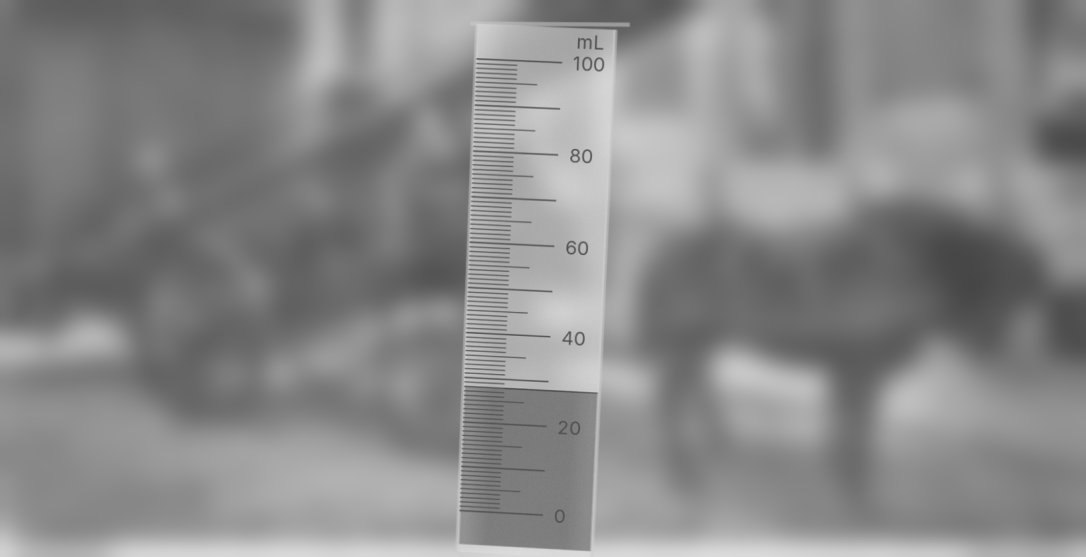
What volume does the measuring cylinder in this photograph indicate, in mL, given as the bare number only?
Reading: 28
